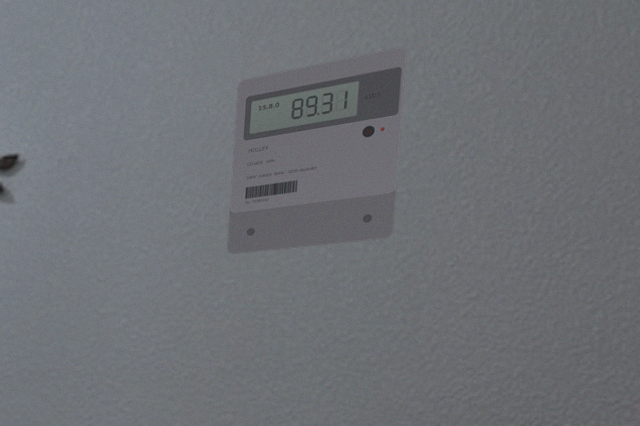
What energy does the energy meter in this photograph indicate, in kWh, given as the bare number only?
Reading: 89.31
